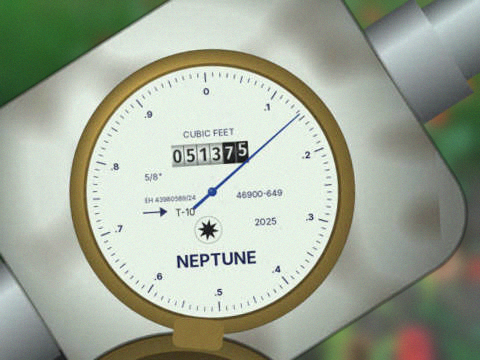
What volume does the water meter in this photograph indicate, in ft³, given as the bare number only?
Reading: 51375.14
